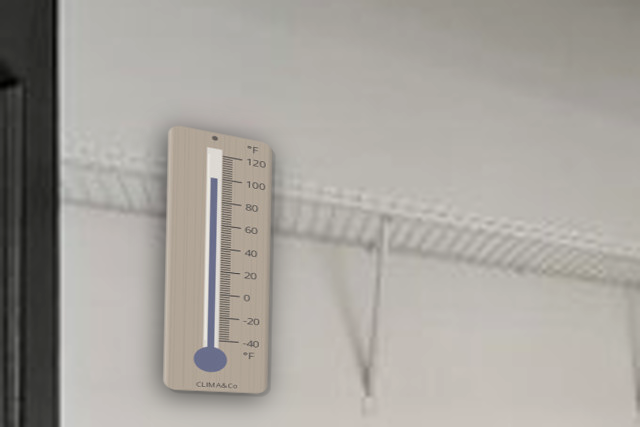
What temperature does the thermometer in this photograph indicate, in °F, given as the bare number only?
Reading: 100
